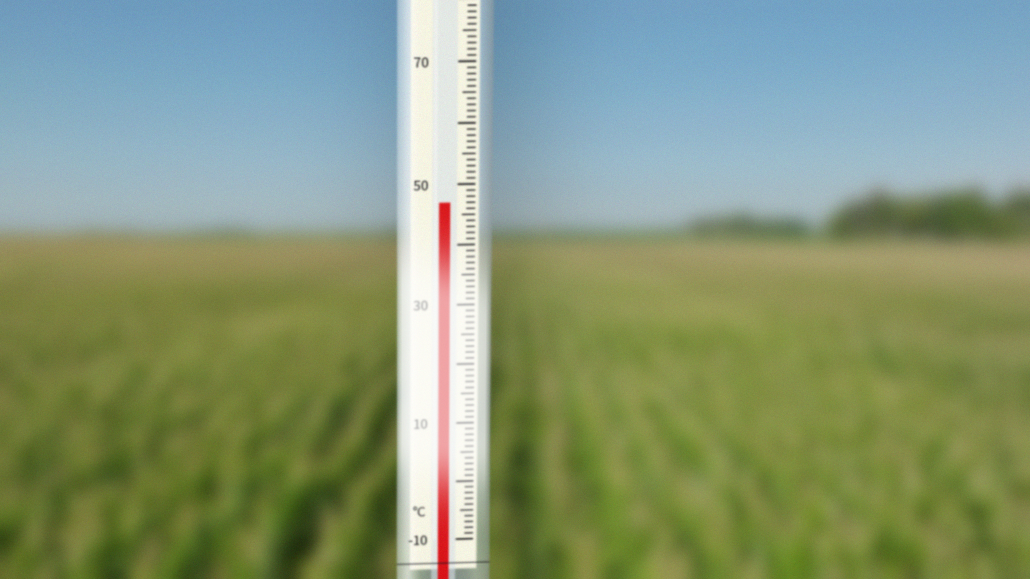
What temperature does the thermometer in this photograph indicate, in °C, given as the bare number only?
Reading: 47
